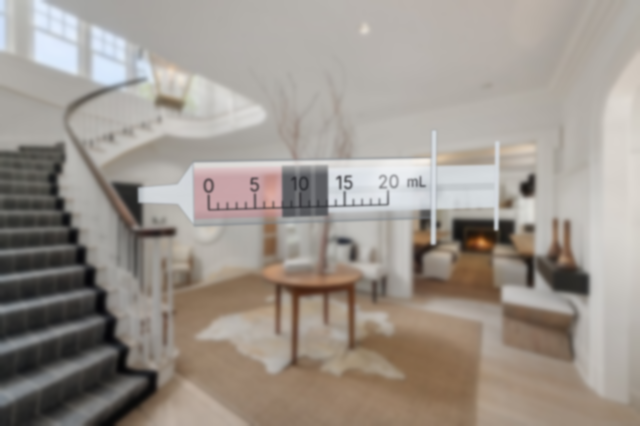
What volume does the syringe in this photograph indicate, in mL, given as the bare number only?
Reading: 8
